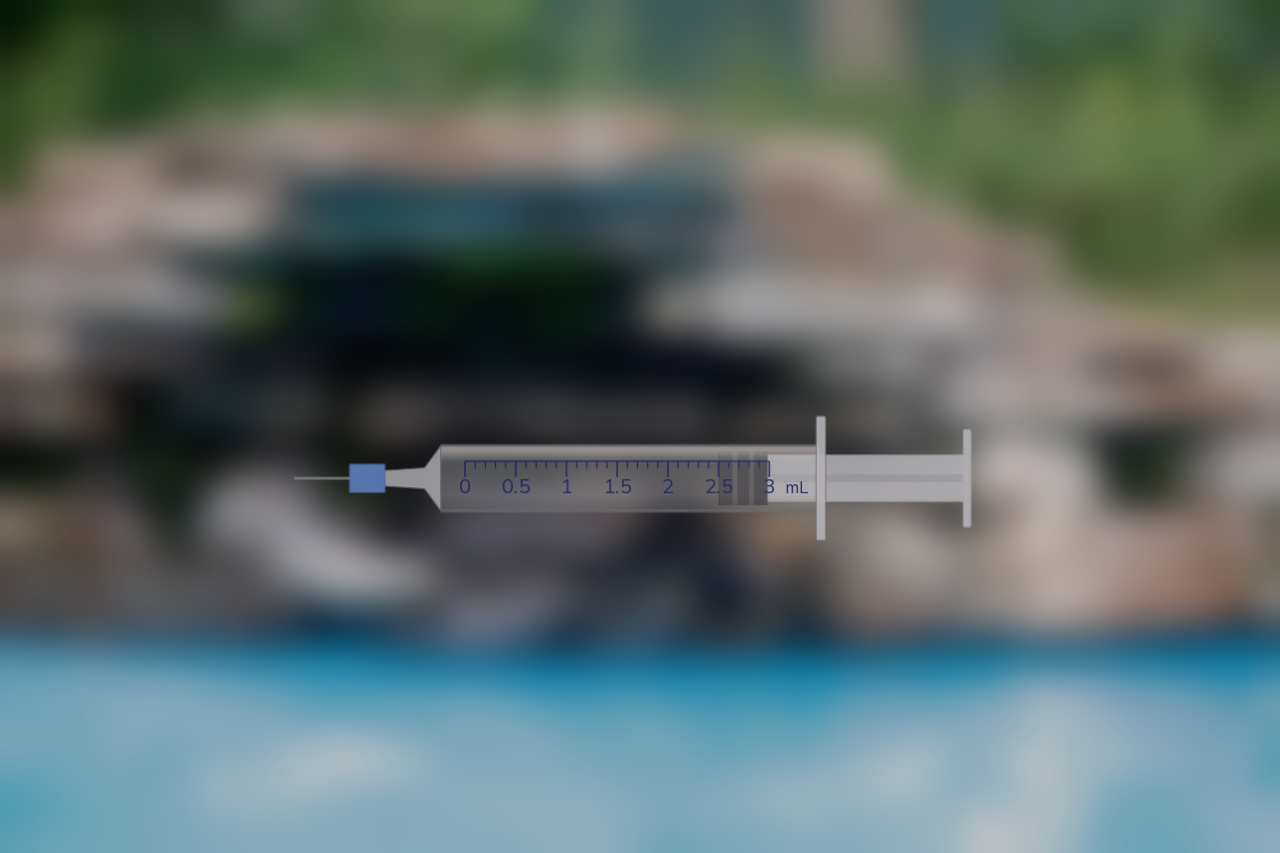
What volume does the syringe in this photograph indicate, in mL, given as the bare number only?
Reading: 2.5
